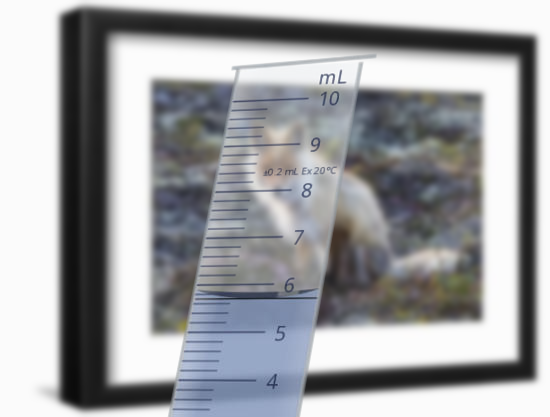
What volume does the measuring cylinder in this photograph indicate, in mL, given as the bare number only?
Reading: 5.7
